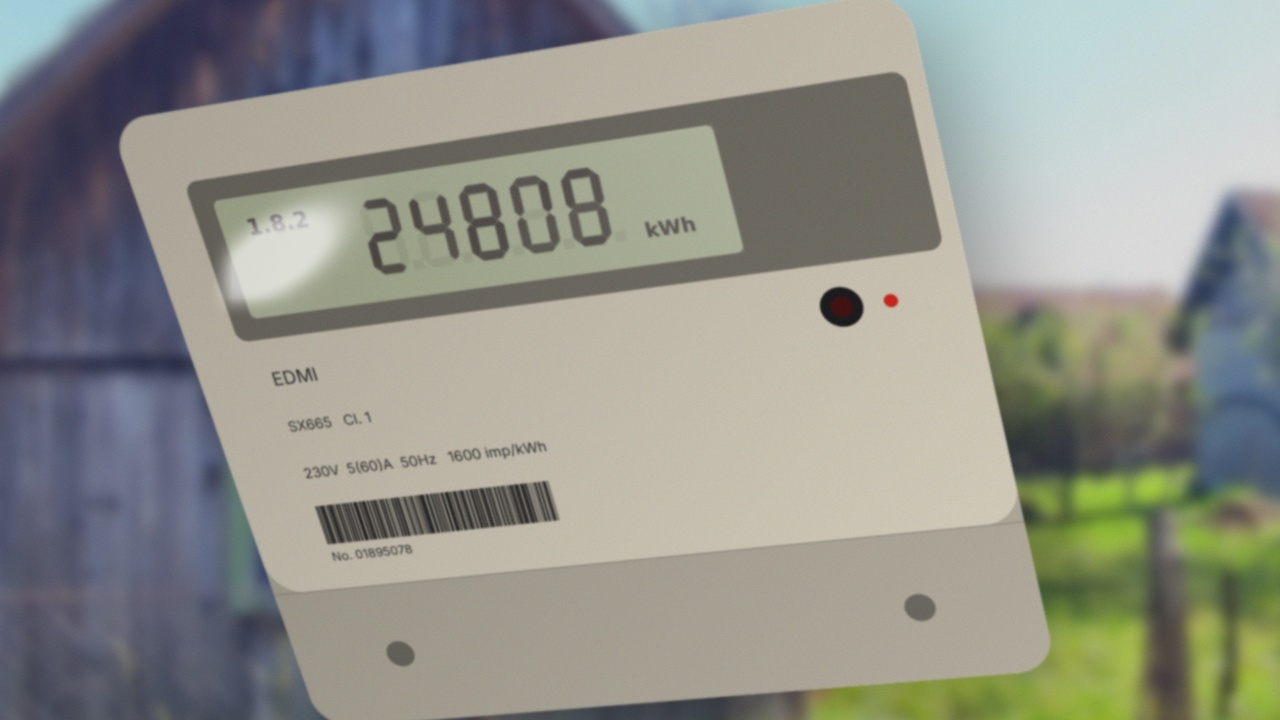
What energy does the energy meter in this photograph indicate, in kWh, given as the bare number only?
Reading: 24808
